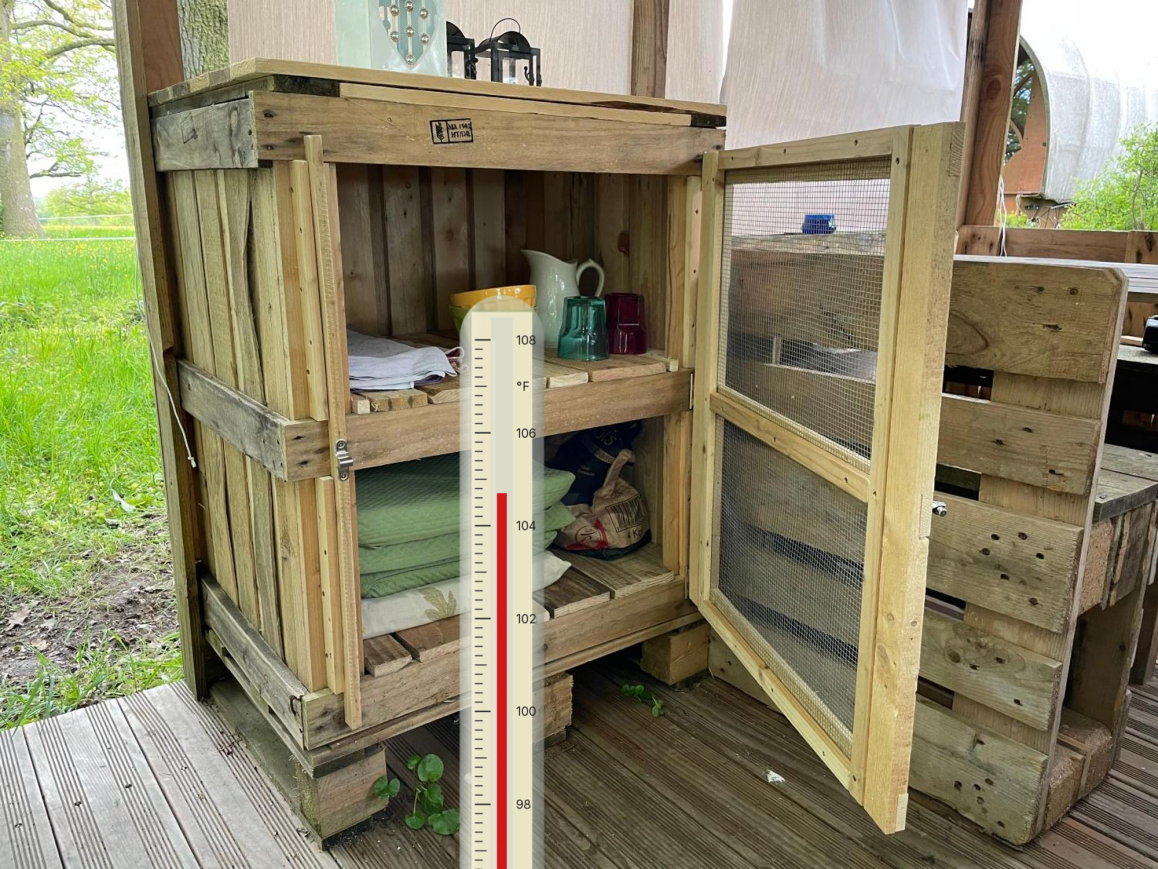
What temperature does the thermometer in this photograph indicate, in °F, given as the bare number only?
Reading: 104.7
